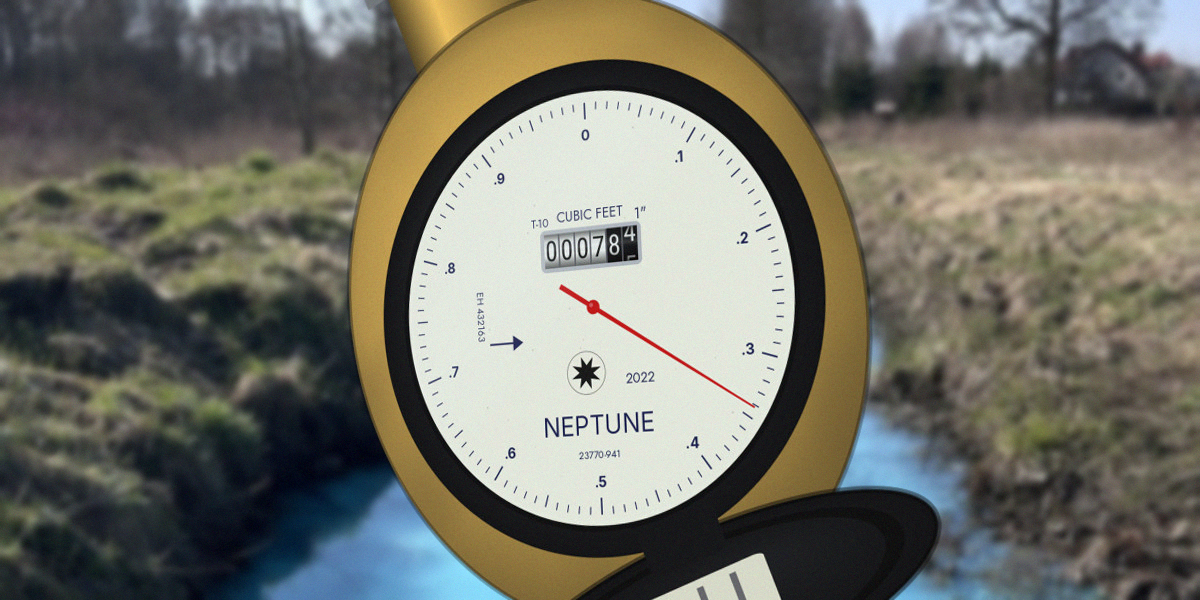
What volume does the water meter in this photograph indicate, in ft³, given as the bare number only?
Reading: 784.34
